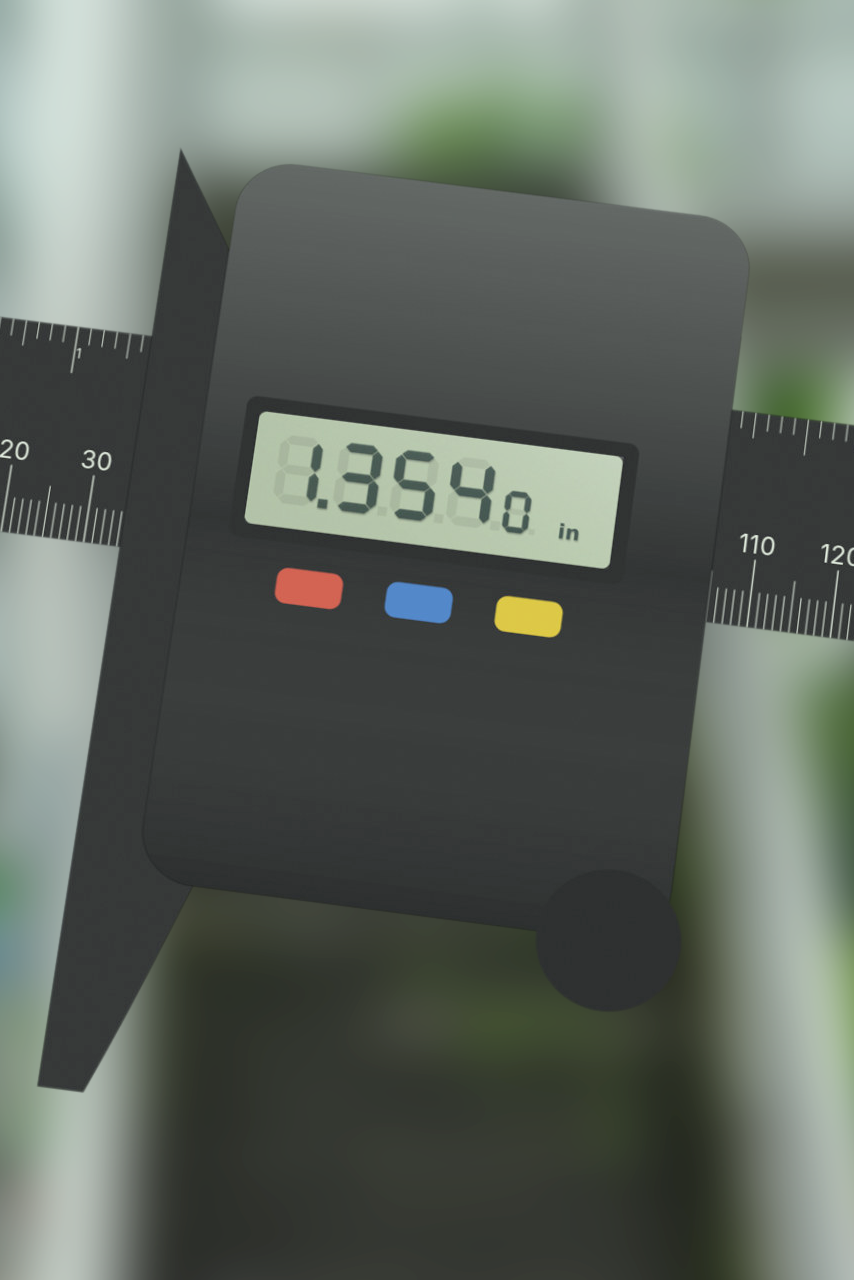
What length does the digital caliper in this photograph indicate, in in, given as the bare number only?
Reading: 1.3540
